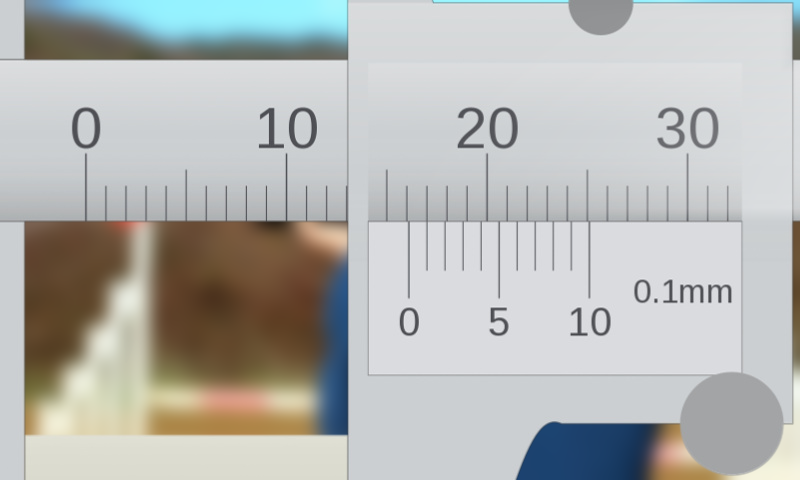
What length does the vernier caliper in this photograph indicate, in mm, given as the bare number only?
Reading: 16.1
